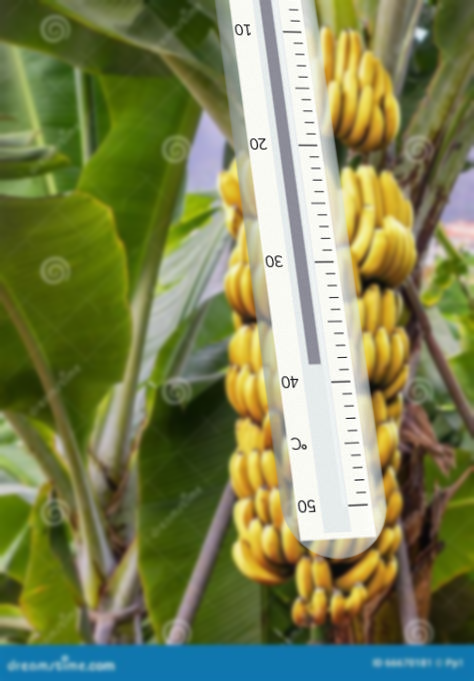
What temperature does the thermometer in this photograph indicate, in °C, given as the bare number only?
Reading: 38.5
